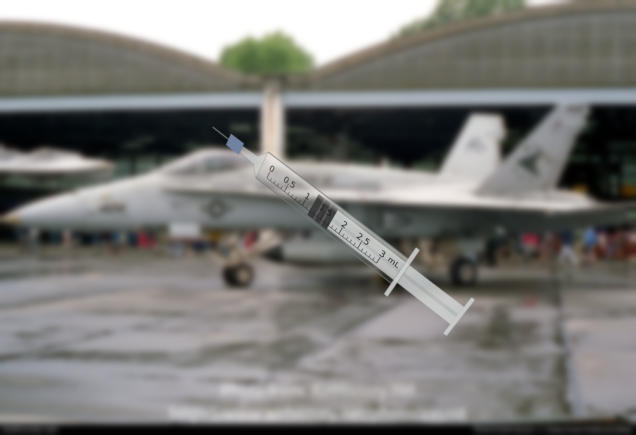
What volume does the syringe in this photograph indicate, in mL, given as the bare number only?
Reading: 1.2
